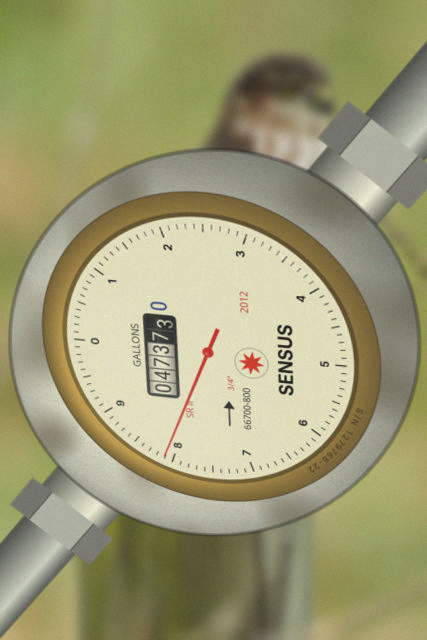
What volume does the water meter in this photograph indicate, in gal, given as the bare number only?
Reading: 473728.1
